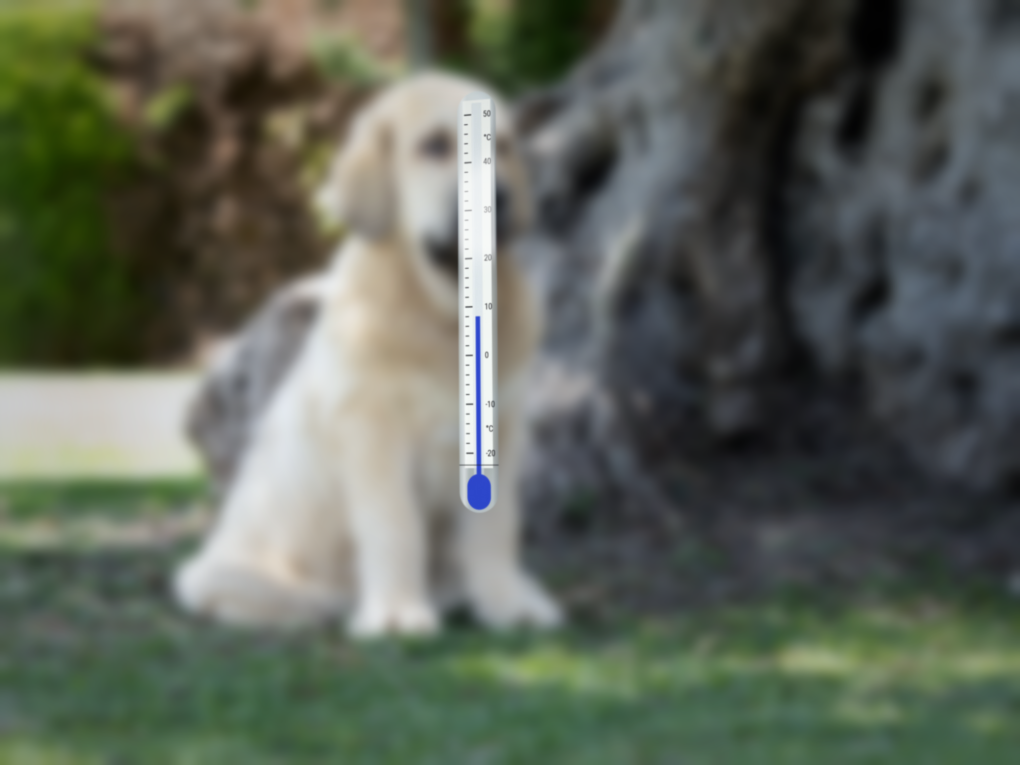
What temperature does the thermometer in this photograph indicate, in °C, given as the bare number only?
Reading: 8
